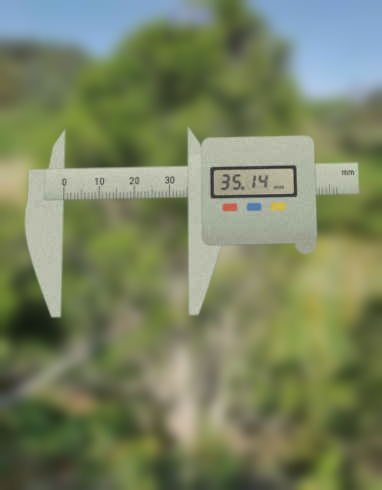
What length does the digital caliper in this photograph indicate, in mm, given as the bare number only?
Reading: 35.14
